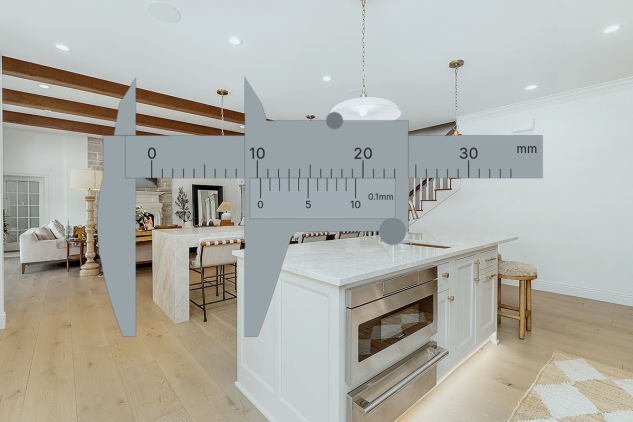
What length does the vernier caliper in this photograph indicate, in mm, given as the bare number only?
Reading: 10.3
